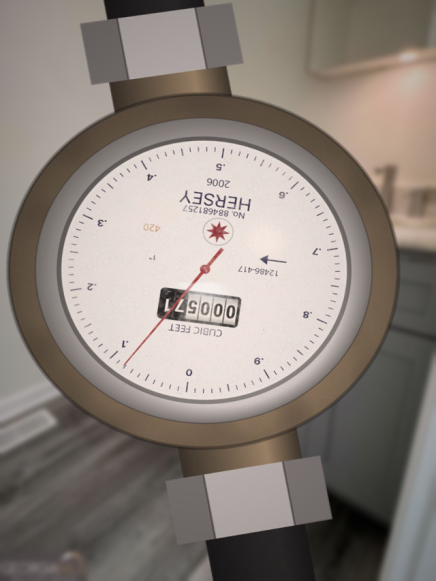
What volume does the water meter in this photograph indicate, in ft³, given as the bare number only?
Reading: 571.08
